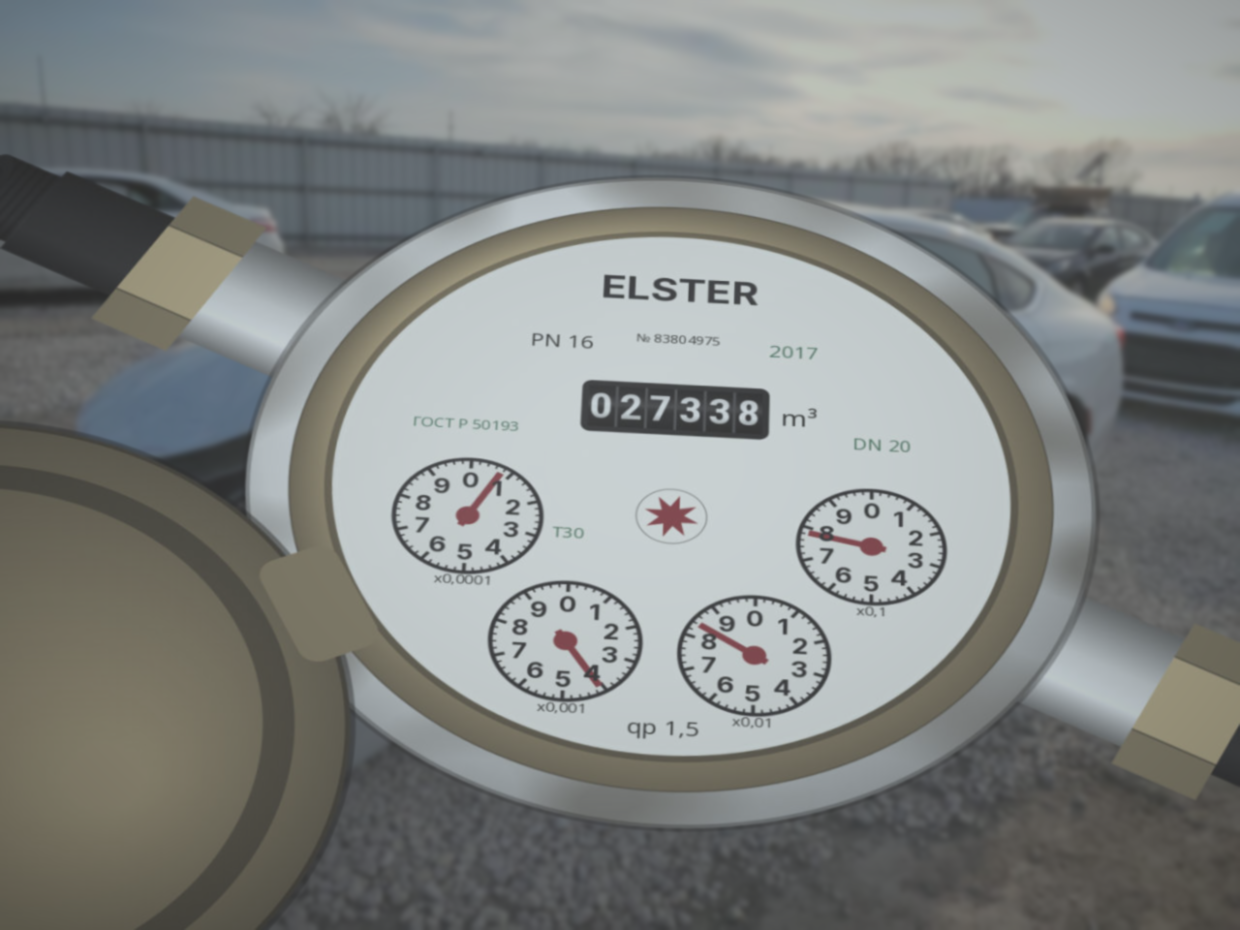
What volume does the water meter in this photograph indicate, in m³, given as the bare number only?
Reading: 27338.7840
